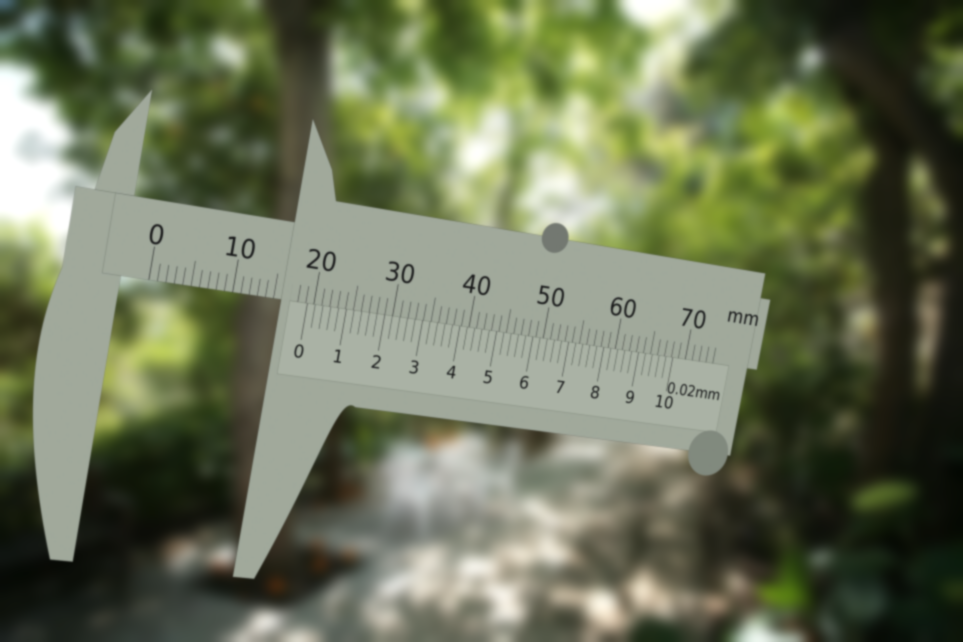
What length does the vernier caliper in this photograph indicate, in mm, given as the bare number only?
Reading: 19.2
